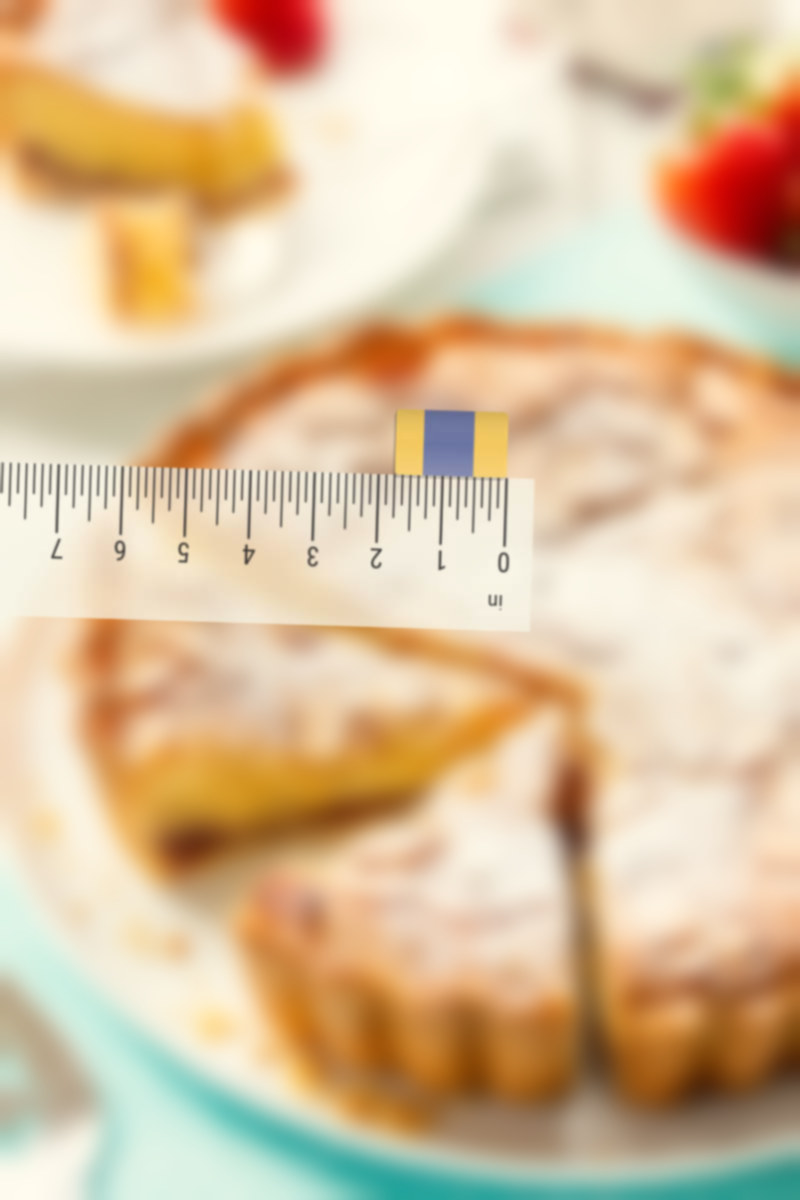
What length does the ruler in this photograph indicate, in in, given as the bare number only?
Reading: 1.75
